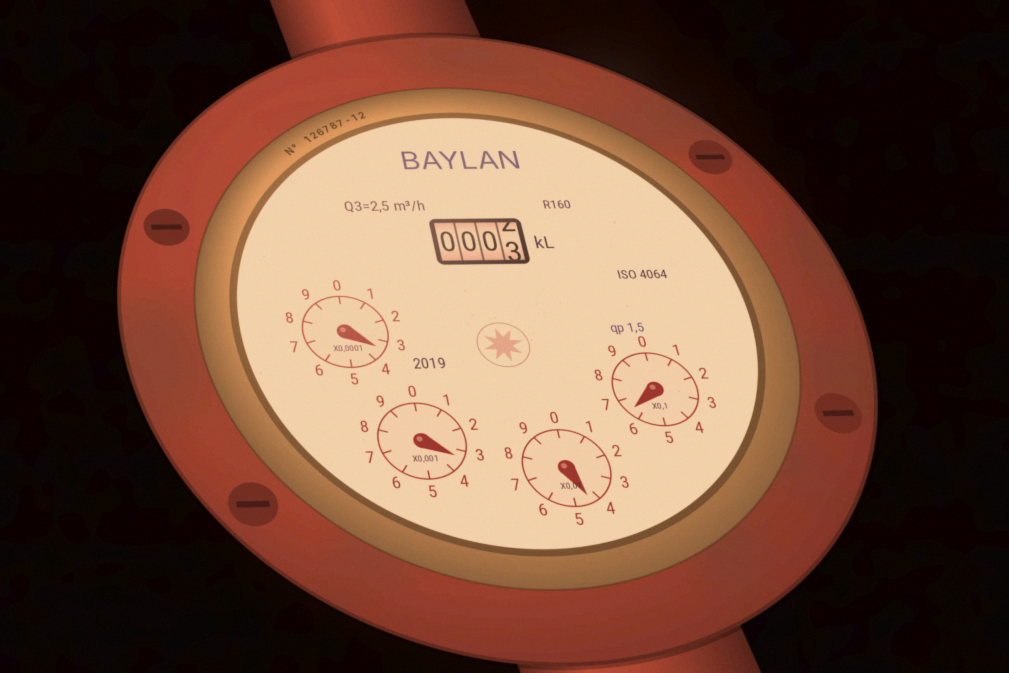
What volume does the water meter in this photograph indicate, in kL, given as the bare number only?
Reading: 2.6433
